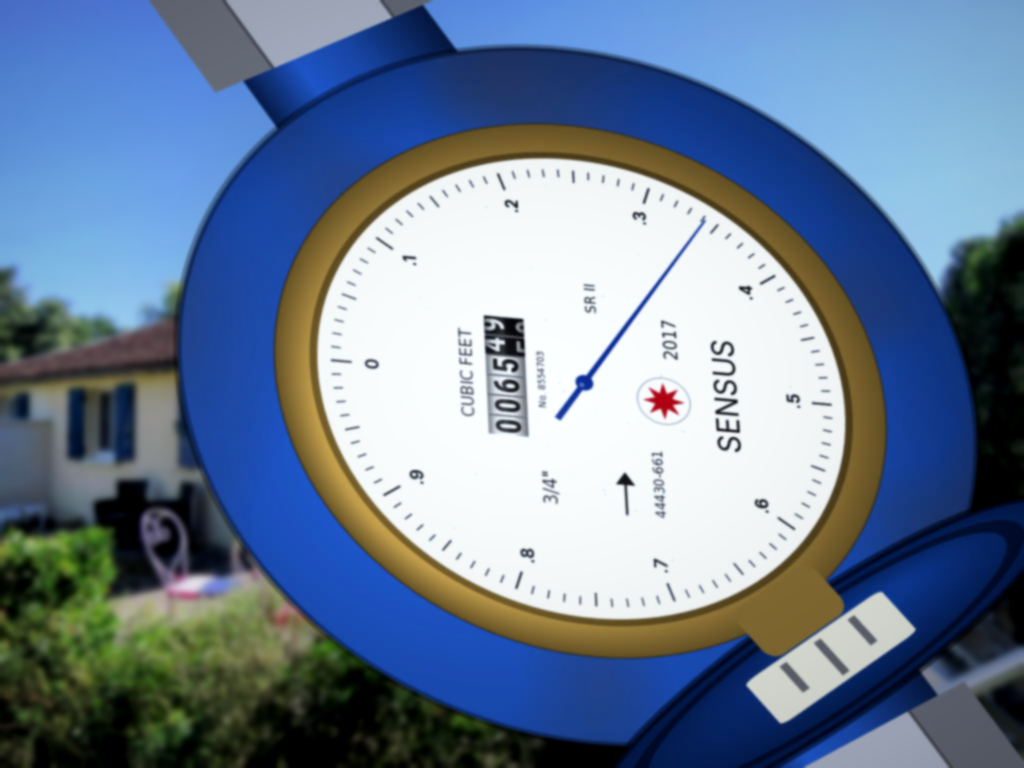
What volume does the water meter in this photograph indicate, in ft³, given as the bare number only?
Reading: 6549.34
